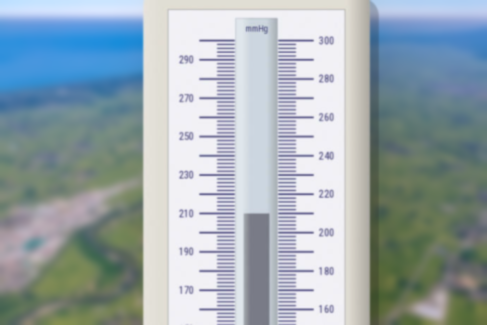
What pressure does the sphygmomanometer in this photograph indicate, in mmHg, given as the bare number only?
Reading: 210
